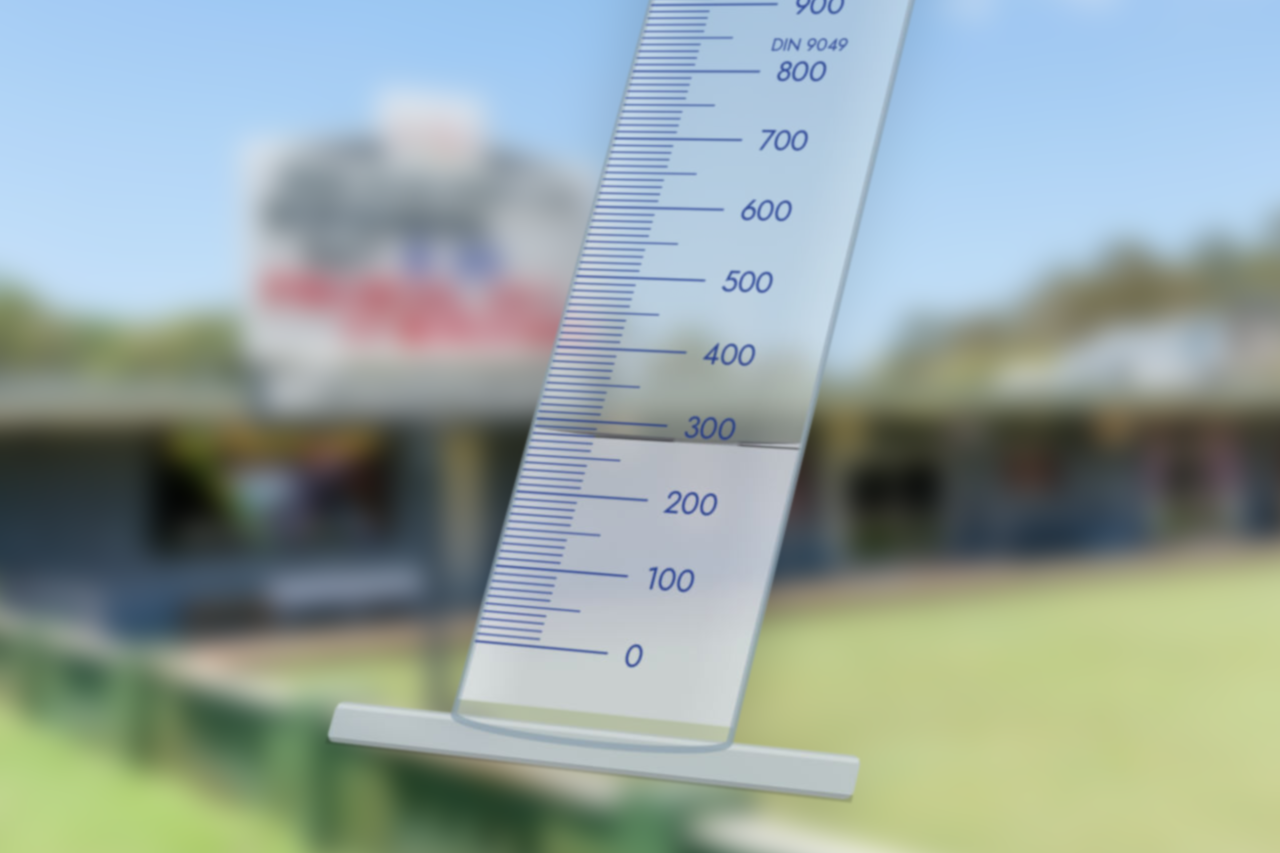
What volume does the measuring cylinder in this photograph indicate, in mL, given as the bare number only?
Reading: 280
